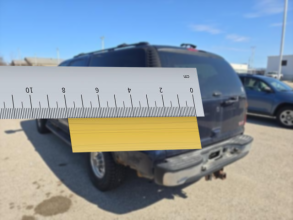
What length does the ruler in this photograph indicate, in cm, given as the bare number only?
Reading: 8
